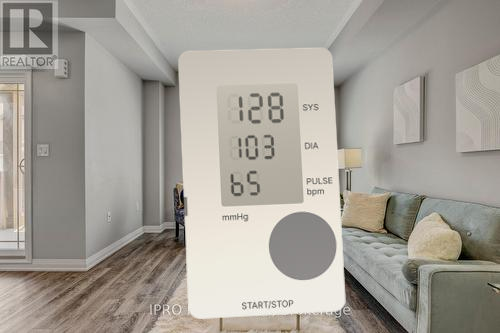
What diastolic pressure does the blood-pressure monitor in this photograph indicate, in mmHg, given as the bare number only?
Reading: 103
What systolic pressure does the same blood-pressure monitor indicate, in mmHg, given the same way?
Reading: 128
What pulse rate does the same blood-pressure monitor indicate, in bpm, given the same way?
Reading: 65
